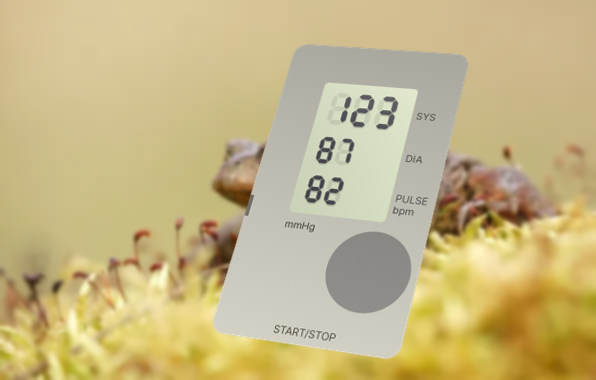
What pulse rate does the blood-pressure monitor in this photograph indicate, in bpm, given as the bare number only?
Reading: 82
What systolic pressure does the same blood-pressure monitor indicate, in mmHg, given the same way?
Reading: 123
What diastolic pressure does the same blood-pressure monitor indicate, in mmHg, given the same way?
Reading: 87
